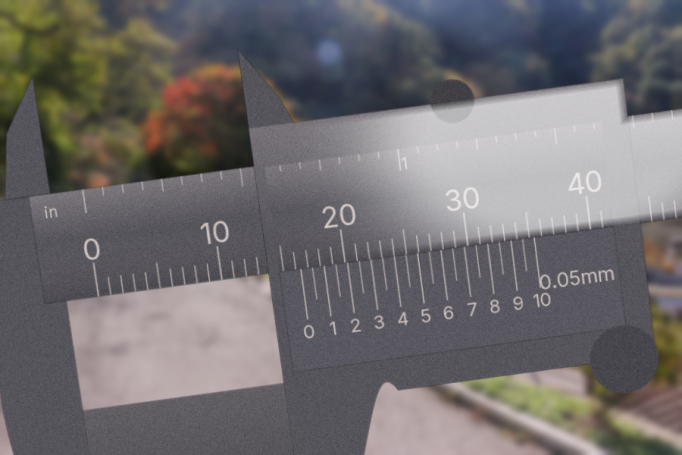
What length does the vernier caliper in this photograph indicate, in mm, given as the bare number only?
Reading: 16.4
